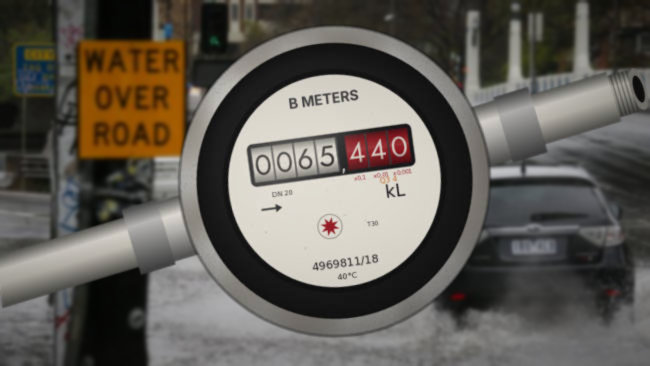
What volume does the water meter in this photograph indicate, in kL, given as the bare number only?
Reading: 65.440
